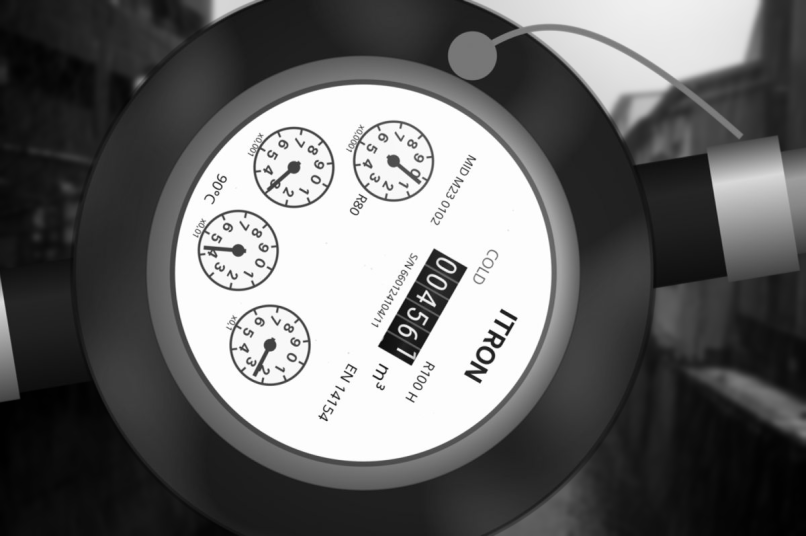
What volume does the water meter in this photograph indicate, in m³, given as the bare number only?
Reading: 4561.2430
